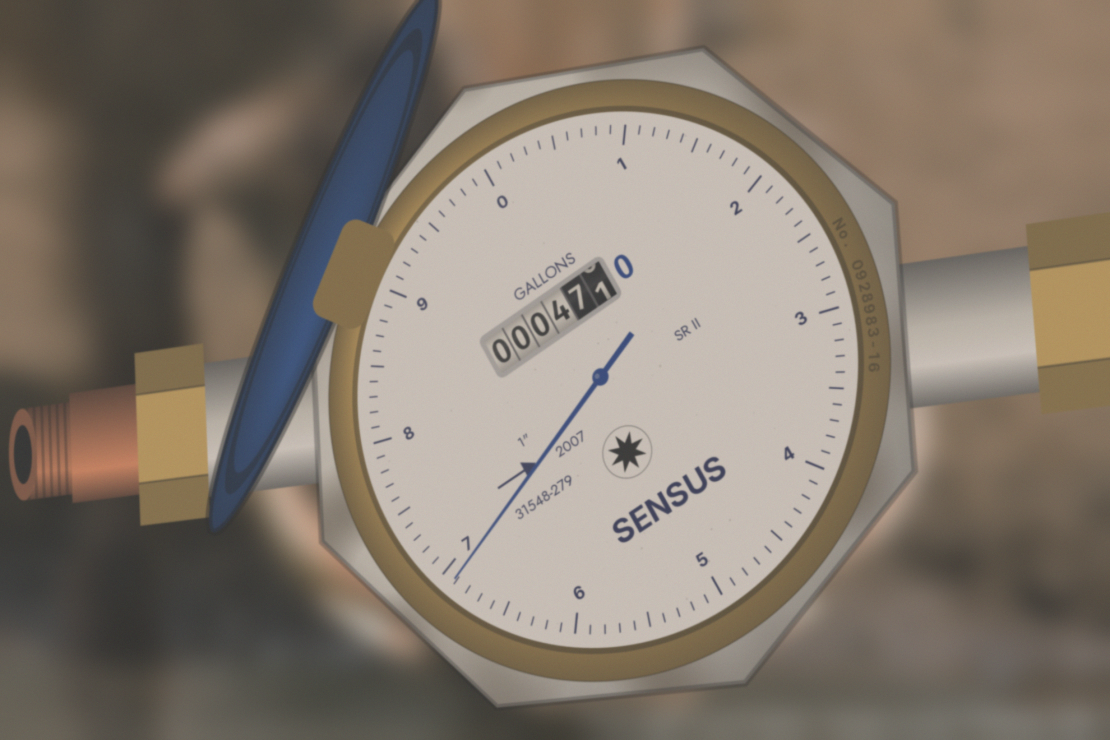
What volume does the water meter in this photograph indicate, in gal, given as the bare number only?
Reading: 4706.9
